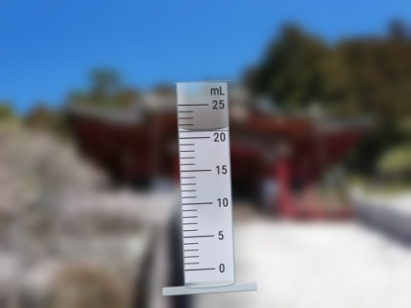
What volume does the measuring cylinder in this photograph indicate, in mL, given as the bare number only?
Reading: 21
